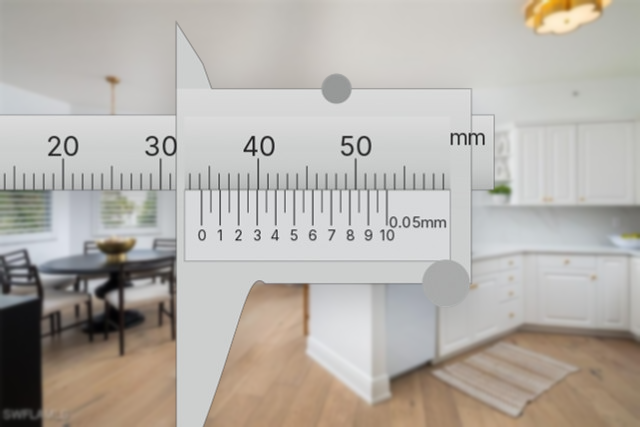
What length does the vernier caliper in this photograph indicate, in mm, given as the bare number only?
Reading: 34.2
